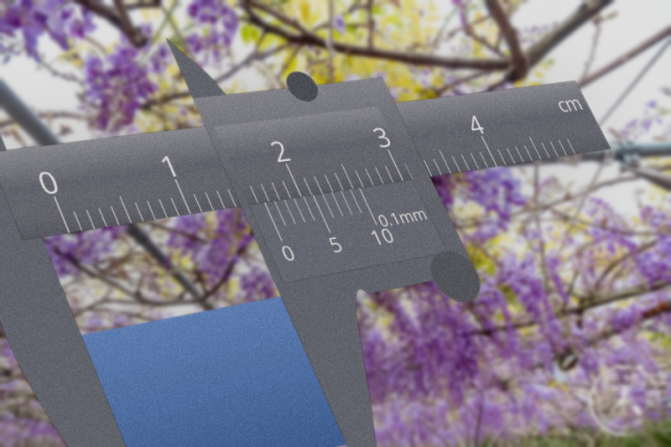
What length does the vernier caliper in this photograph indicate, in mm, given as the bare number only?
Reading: 16.6
